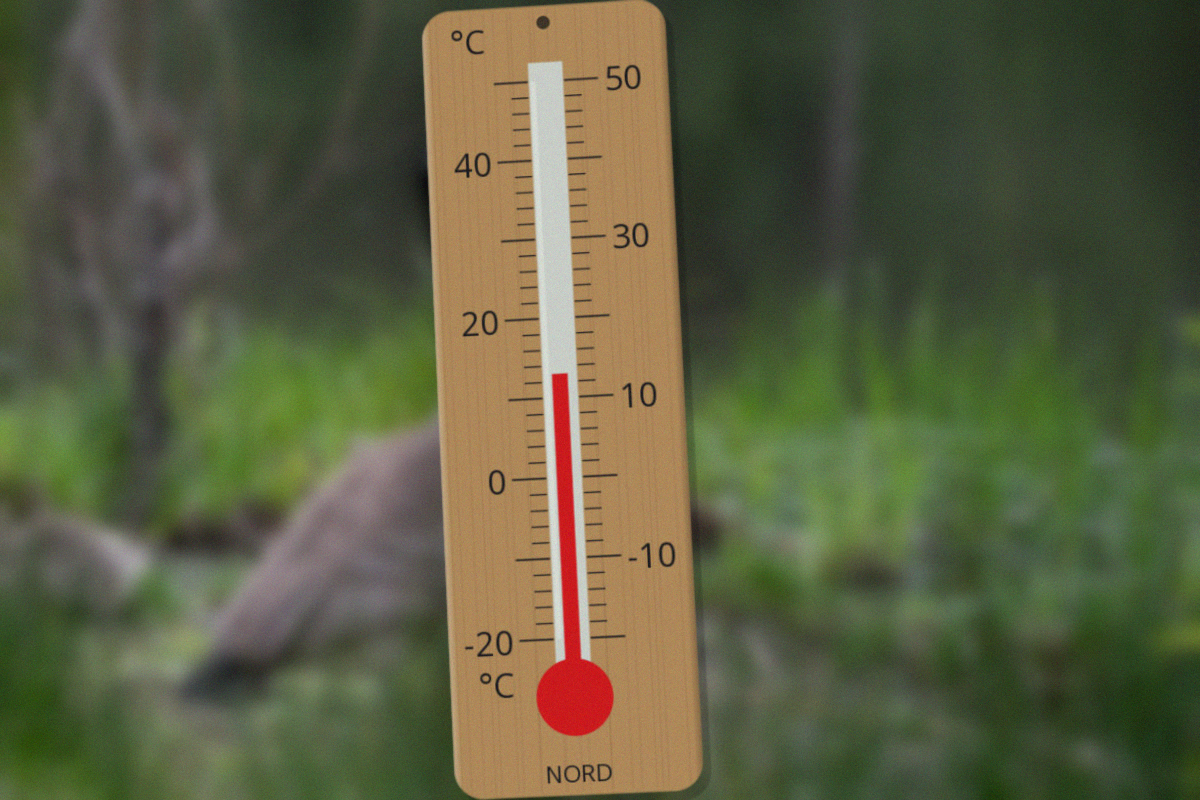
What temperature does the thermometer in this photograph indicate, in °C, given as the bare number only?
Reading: 13
